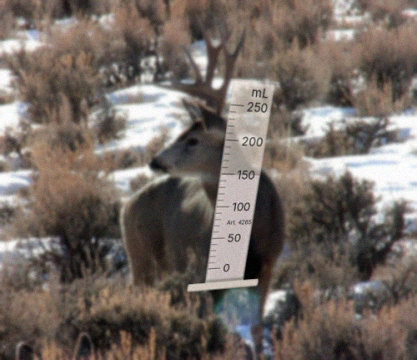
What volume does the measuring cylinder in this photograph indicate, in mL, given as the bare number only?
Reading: 150
